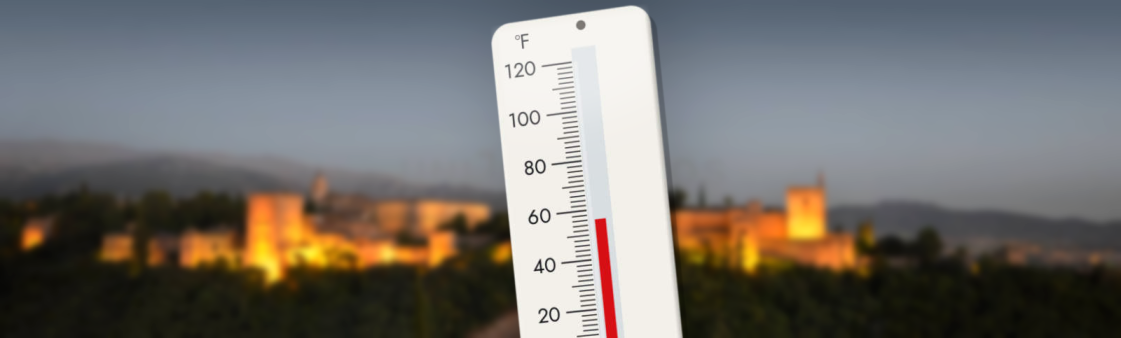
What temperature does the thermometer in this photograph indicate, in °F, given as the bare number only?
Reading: 56
